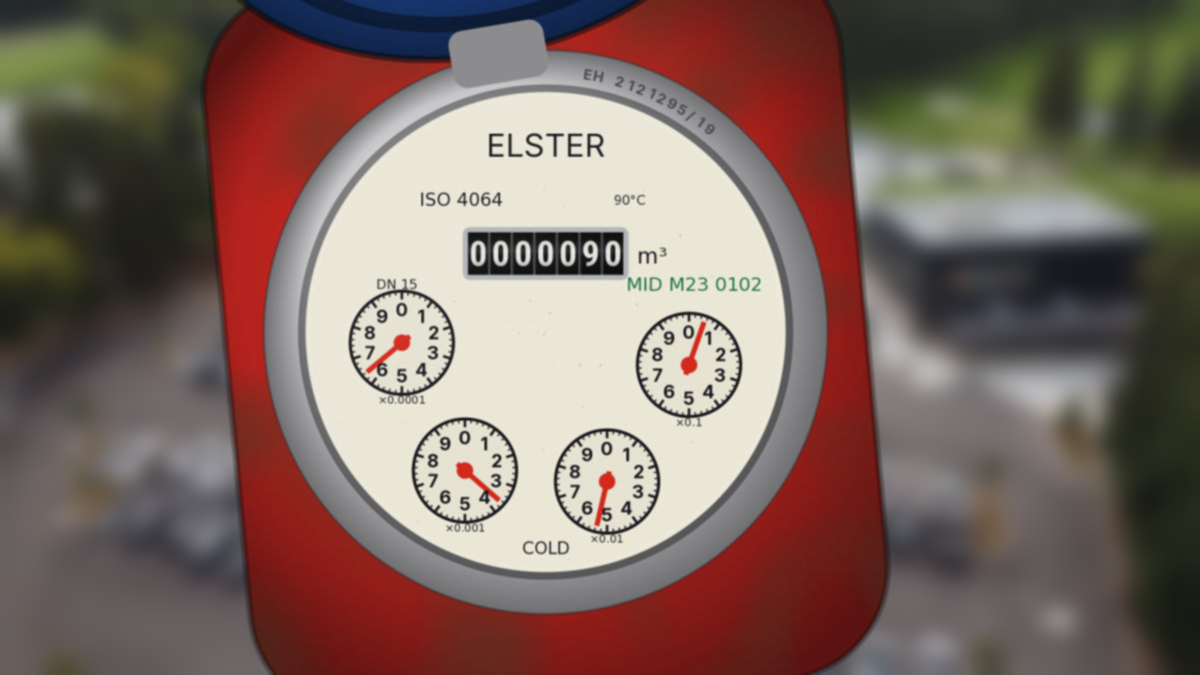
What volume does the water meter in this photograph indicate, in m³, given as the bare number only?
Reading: 90.0536
